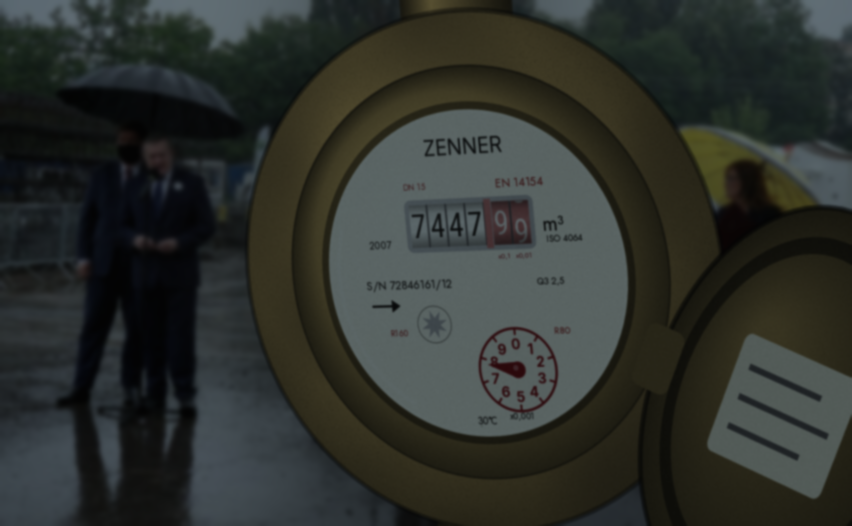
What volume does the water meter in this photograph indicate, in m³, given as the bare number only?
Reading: 7447.987
